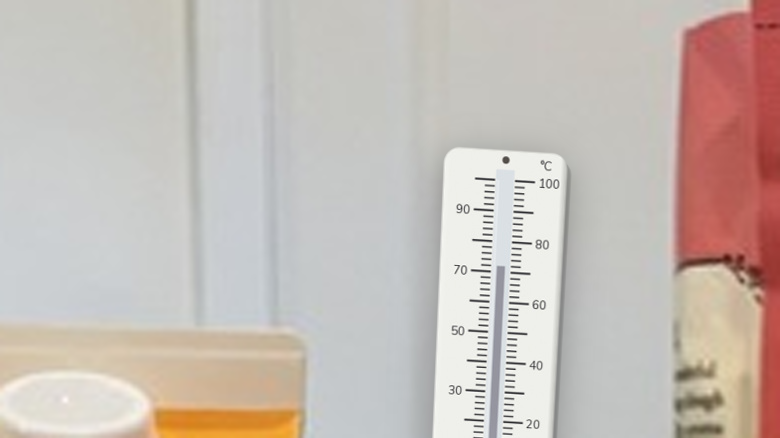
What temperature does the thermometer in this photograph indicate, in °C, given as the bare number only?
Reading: 72
